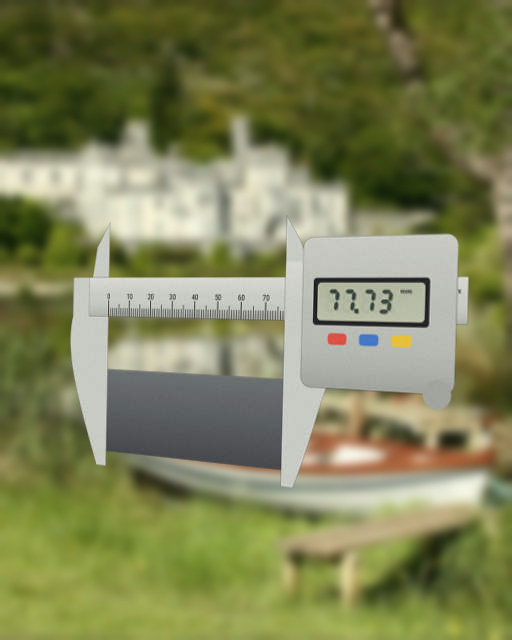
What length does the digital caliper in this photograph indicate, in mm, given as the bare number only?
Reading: 77.73
